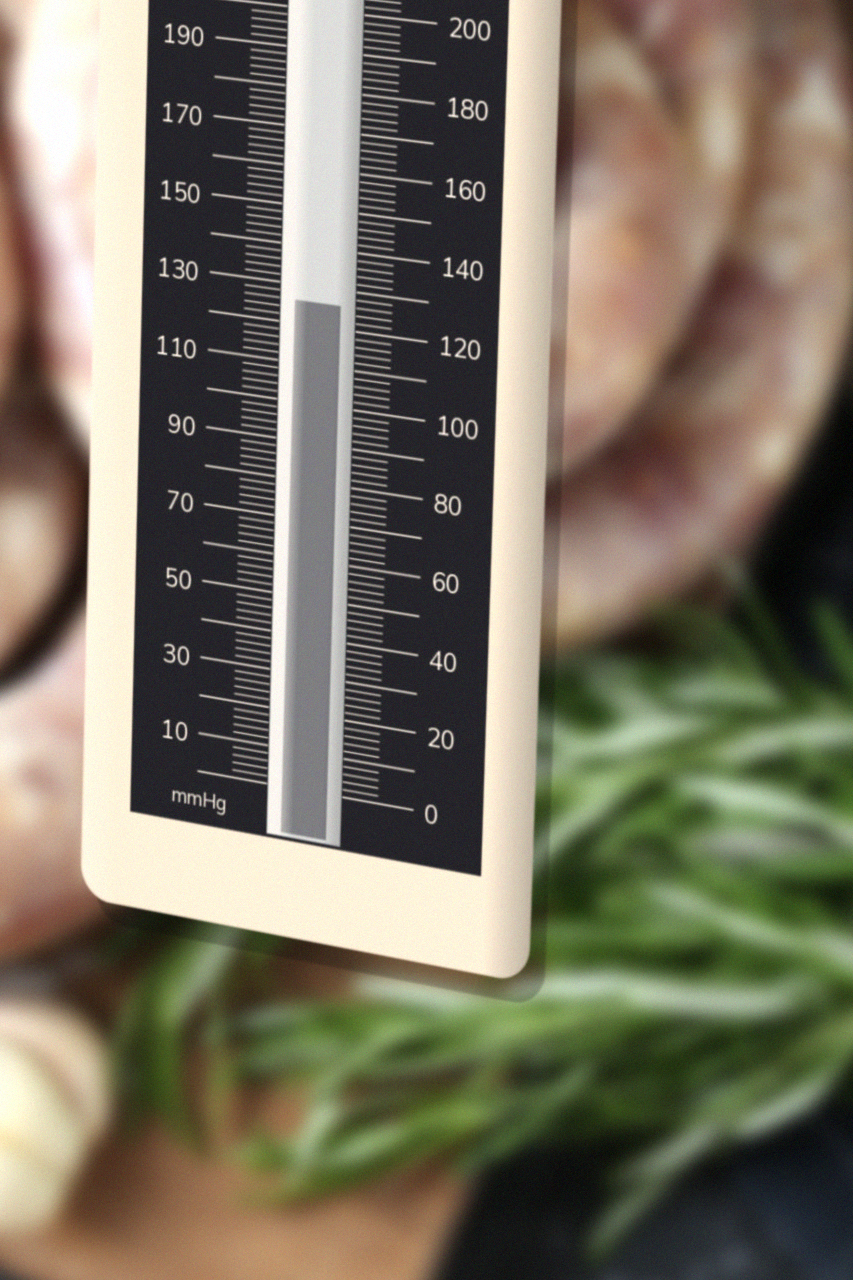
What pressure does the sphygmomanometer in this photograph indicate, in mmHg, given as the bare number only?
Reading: 126
